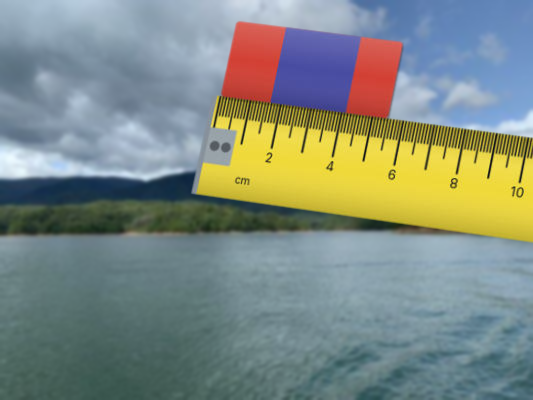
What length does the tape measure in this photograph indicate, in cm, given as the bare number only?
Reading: 5.5
